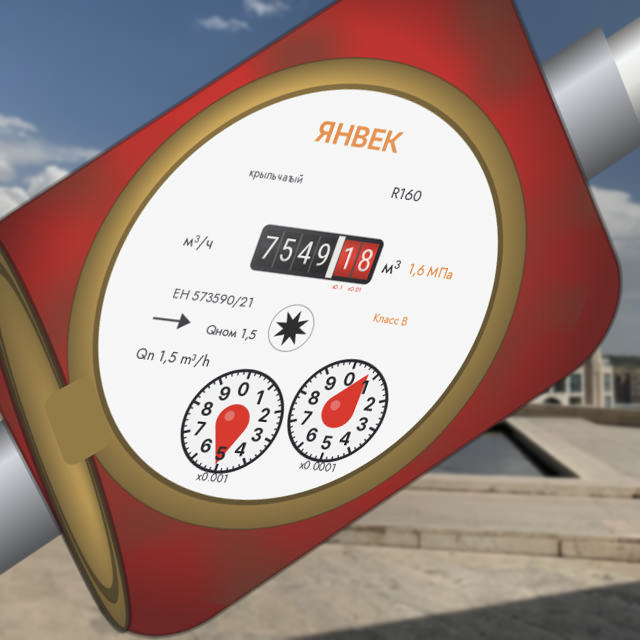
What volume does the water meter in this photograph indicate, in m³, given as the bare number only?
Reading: 7549.1850
